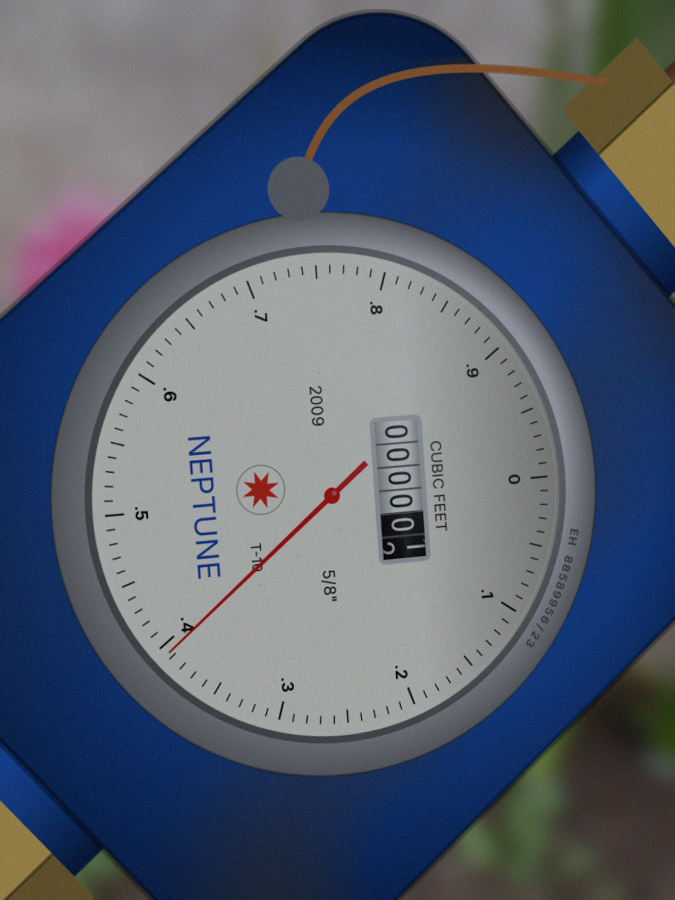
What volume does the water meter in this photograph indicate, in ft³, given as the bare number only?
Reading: 1.39
